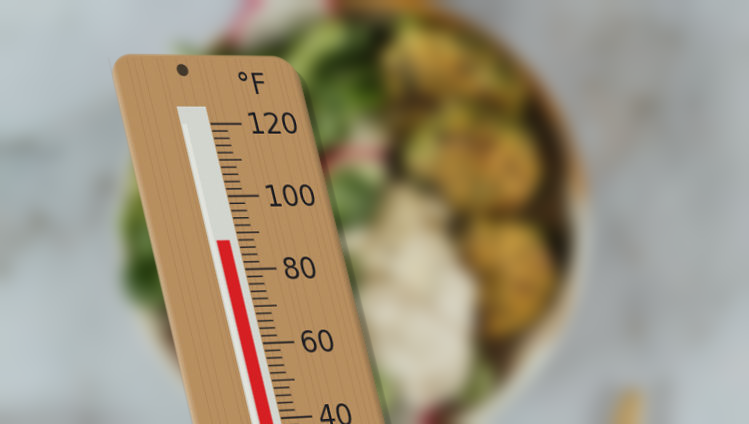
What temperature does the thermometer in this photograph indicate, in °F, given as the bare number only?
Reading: 88
